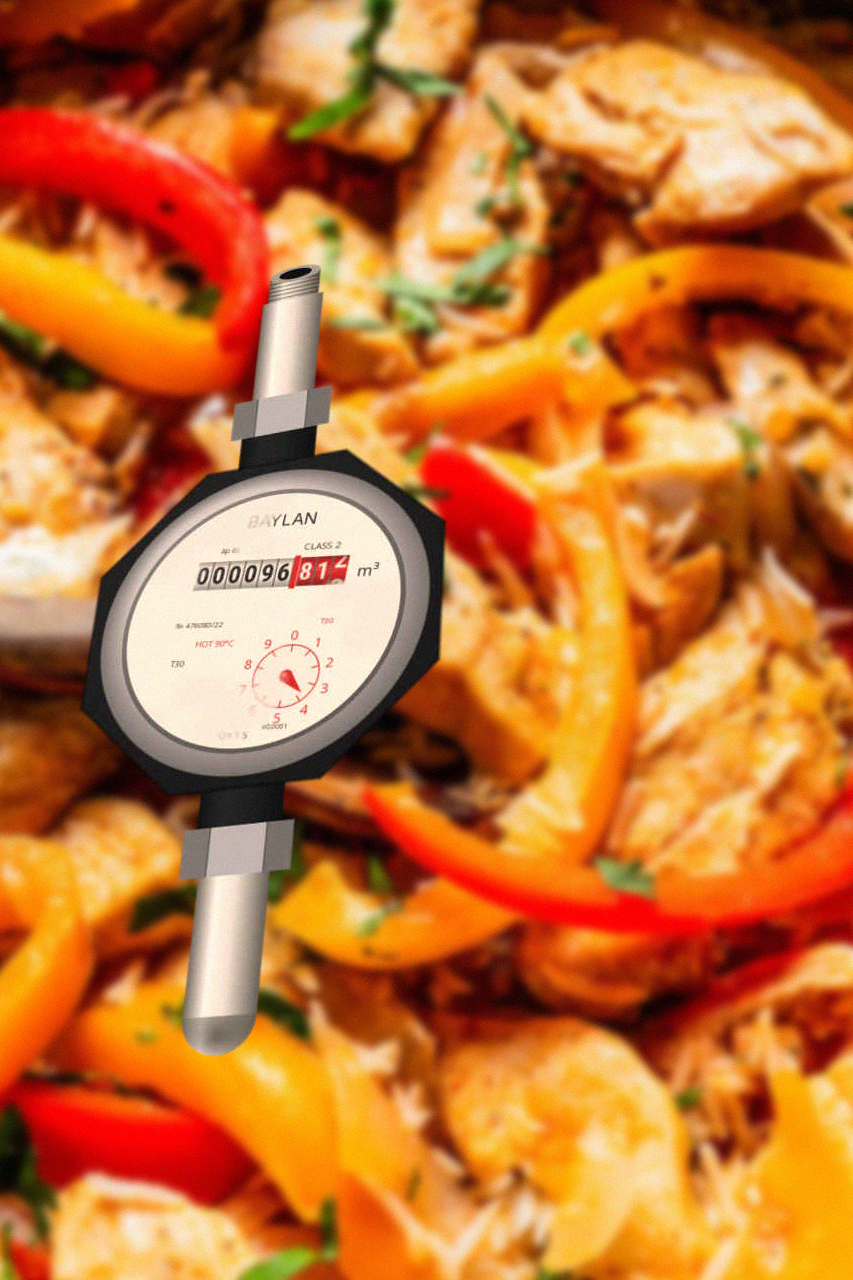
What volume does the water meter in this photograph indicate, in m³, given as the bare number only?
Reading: 96.8123
